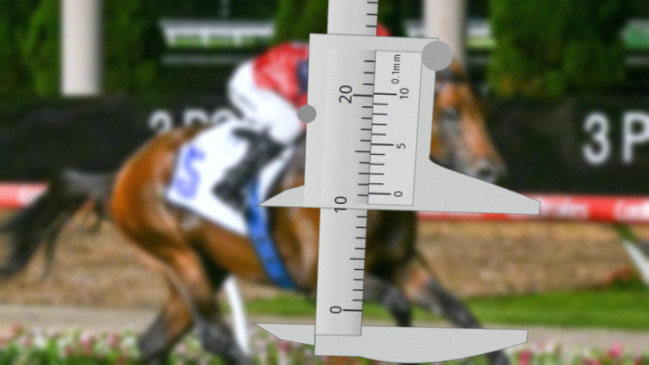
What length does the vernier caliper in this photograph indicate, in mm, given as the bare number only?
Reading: 11.2
